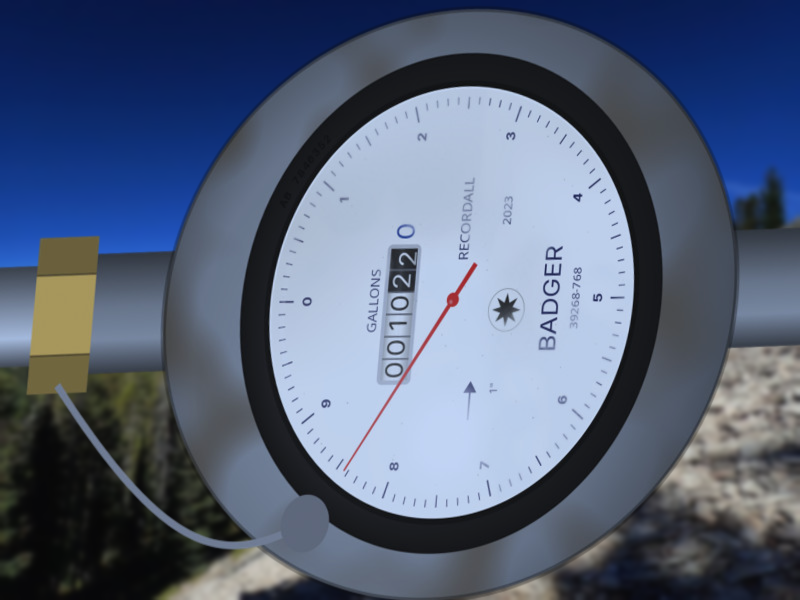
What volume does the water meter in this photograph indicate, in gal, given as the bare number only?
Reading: 10218.4
